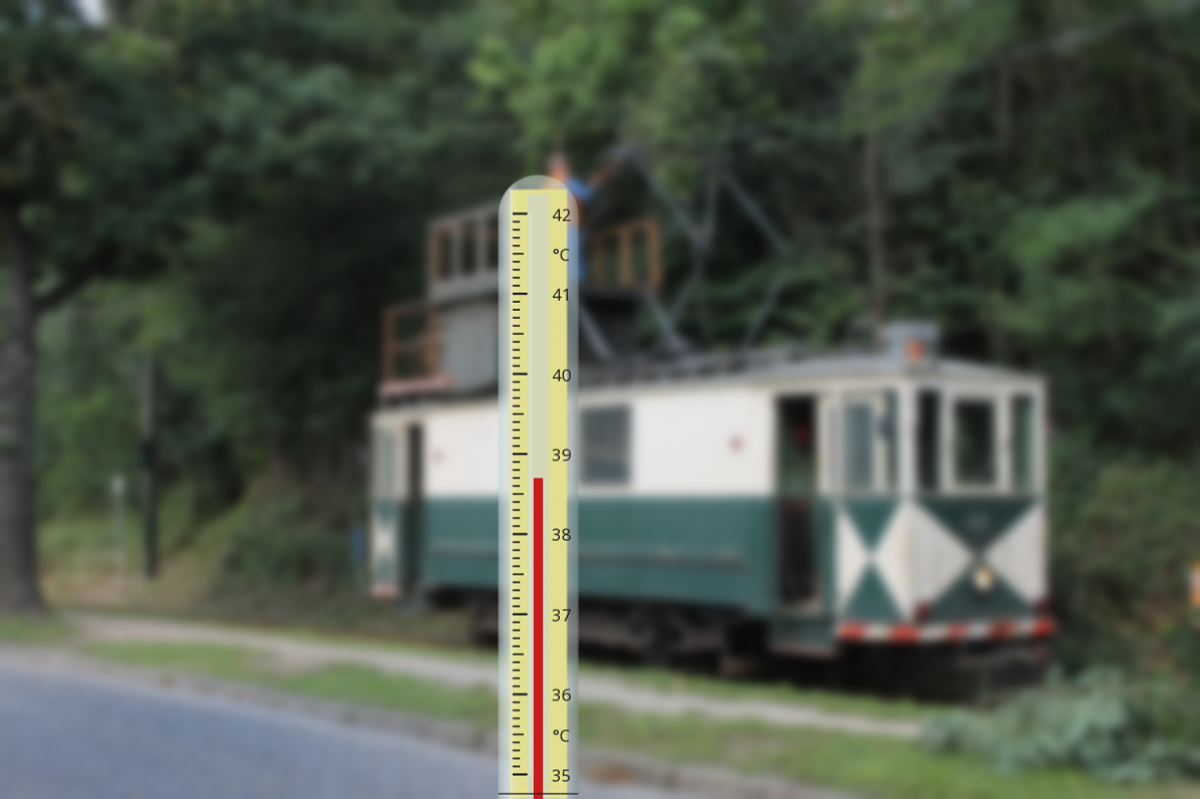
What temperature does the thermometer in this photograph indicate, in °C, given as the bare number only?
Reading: 38.7
